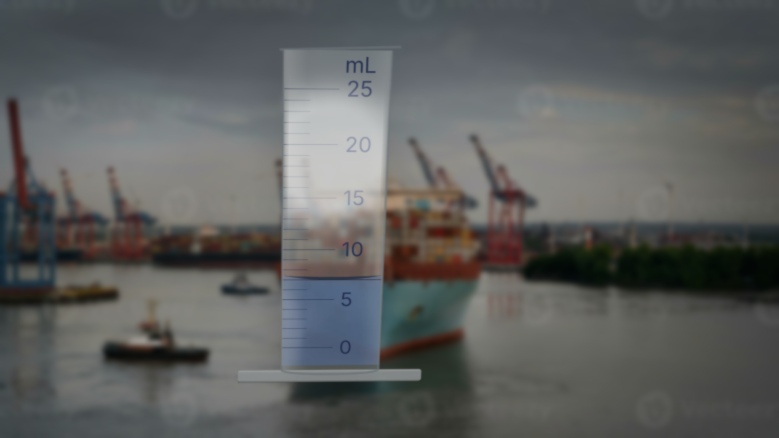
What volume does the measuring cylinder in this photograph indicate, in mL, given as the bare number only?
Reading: 7
